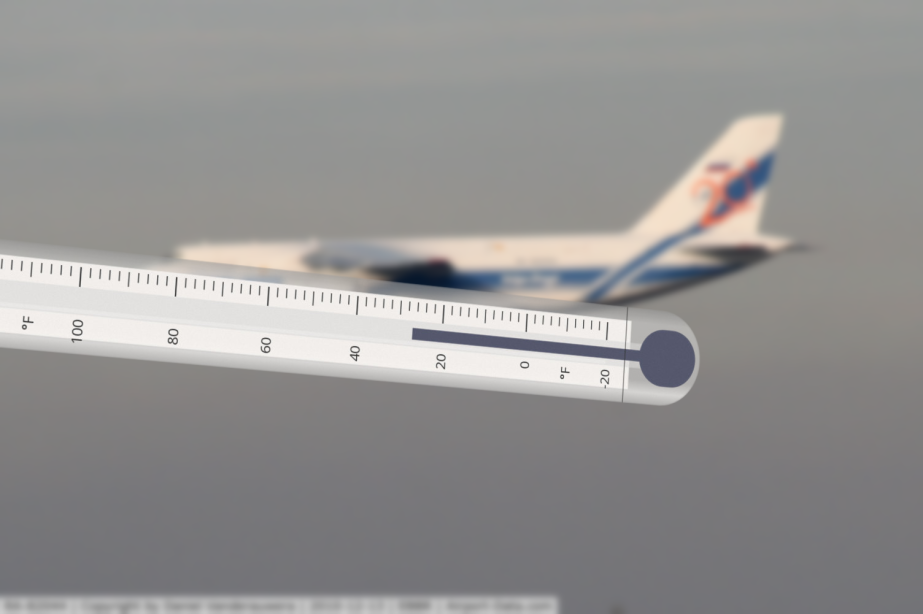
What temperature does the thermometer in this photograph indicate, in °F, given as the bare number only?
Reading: 27
